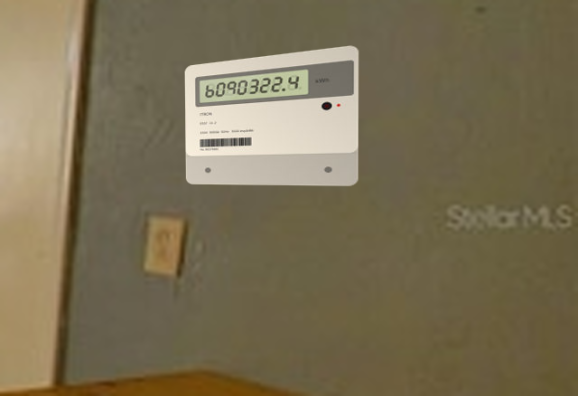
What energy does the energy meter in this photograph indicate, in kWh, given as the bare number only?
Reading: 6090322.4
